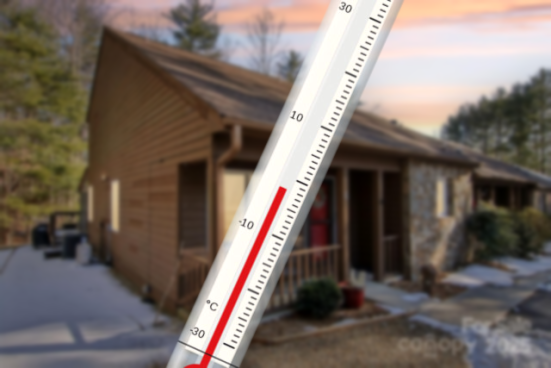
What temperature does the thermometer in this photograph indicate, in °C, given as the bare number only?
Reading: -2
